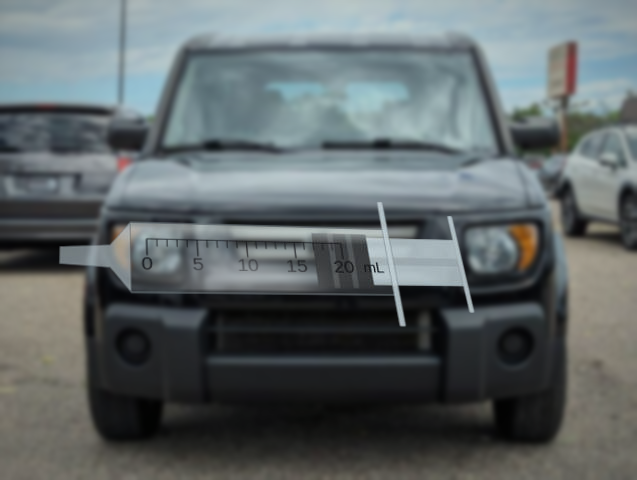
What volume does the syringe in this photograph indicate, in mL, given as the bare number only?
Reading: 17
